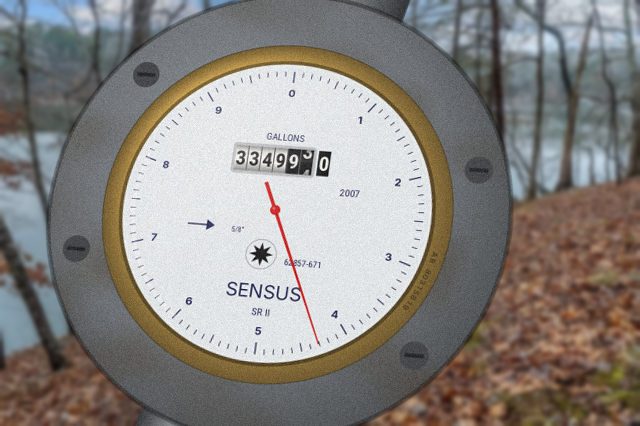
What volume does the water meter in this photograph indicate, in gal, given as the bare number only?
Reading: 3349934.3
